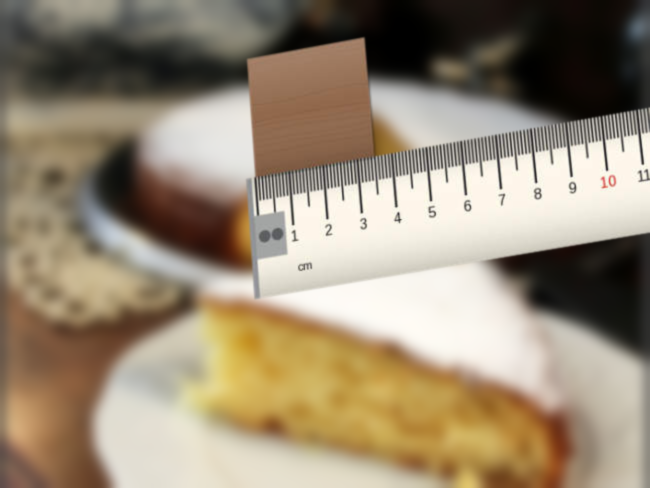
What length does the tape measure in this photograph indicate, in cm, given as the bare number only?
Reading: 3.5
